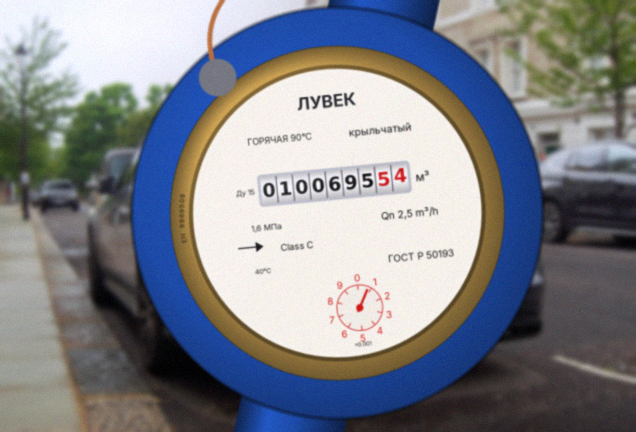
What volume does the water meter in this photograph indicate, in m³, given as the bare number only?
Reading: 100695.540
